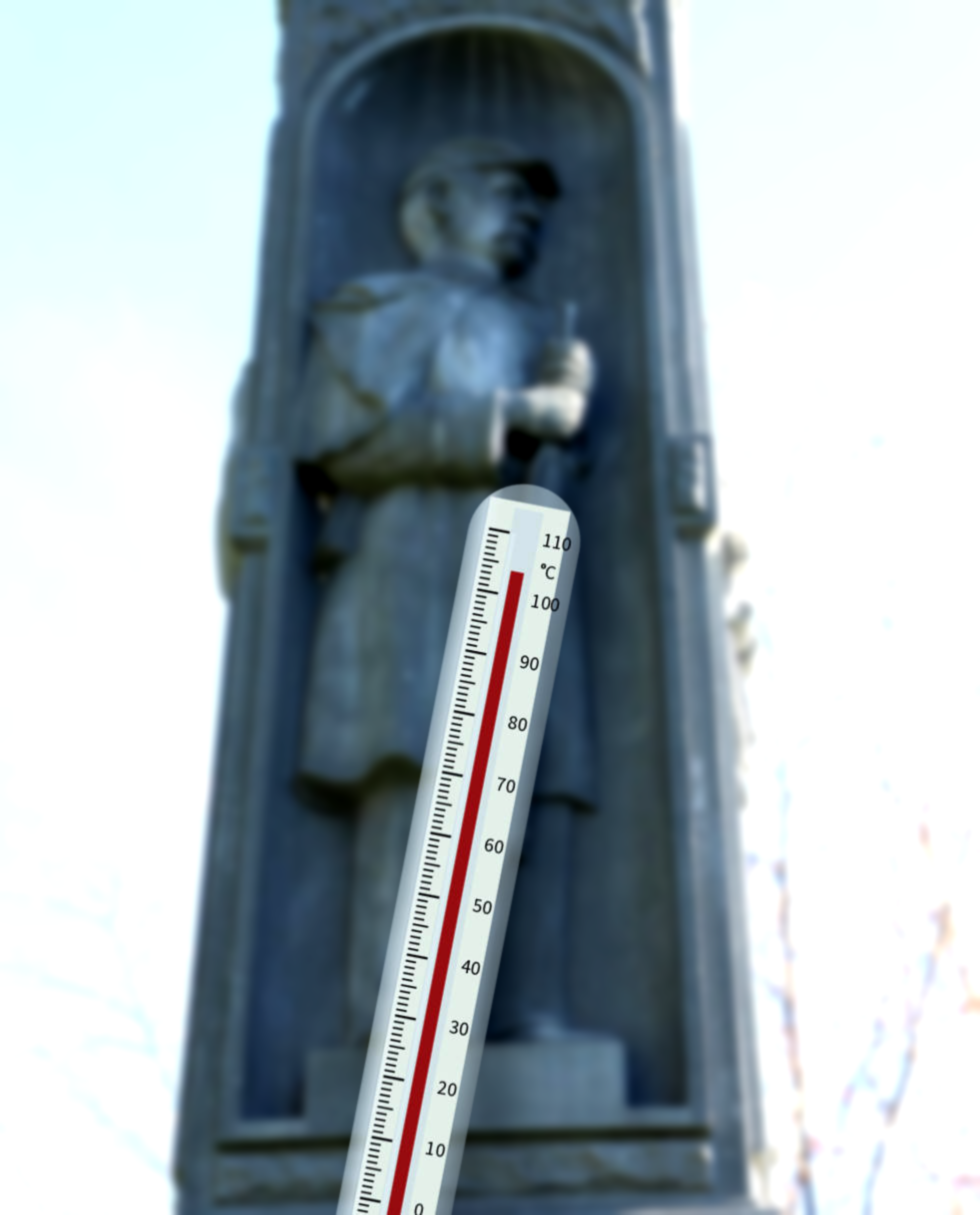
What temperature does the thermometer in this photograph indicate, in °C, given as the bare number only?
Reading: 104
